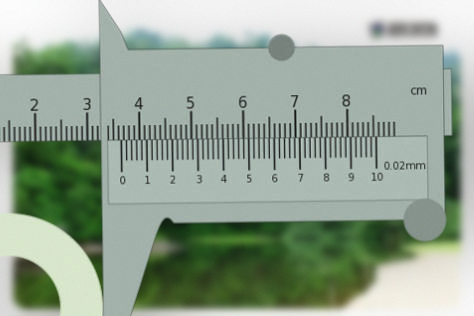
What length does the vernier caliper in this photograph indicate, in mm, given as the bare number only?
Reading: 36.5
